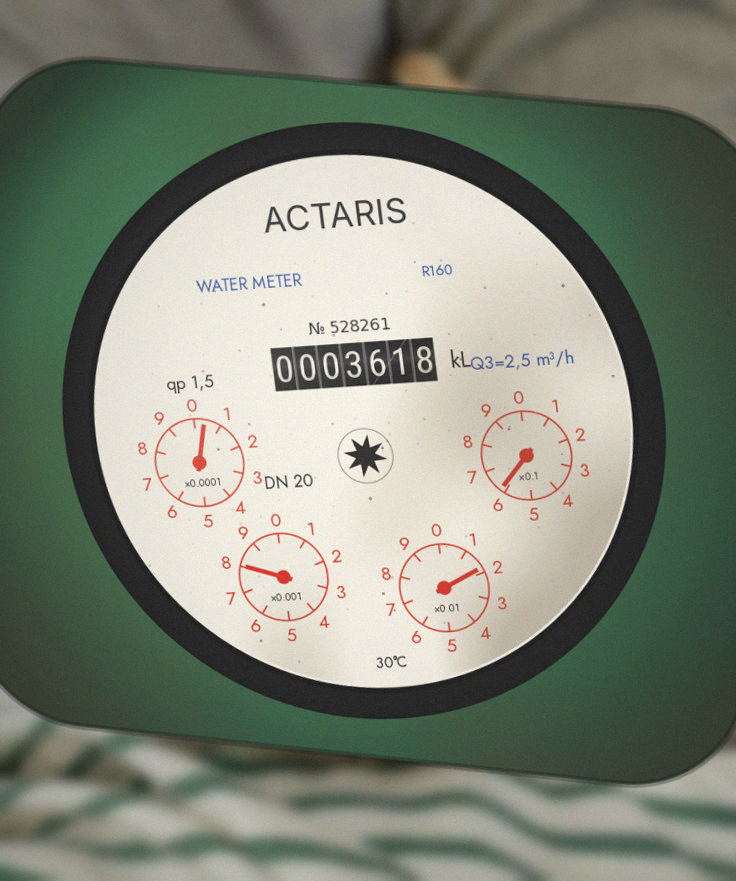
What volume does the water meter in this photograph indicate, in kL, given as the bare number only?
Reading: 3618.6180
